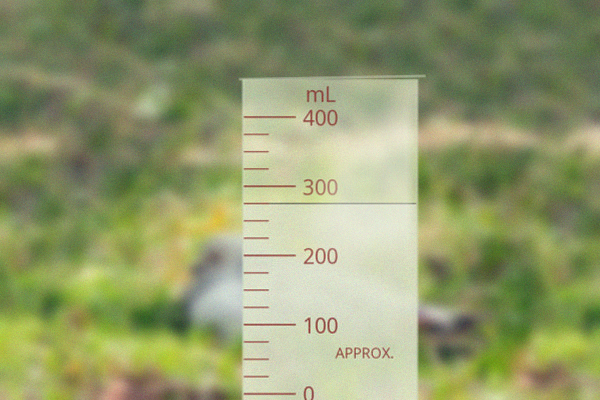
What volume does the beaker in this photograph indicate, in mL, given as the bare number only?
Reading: 275
